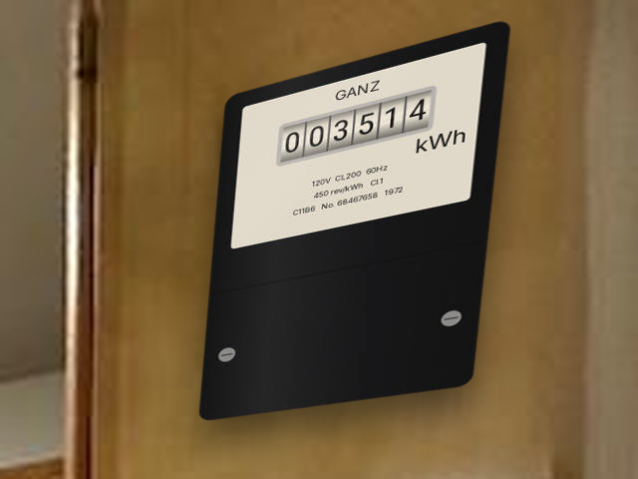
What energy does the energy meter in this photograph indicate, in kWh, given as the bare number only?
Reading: 3514
